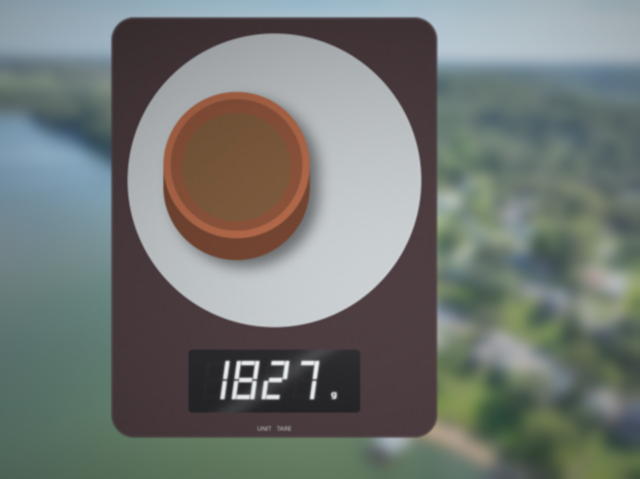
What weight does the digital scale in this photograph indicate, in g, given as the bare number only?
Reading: 1827
